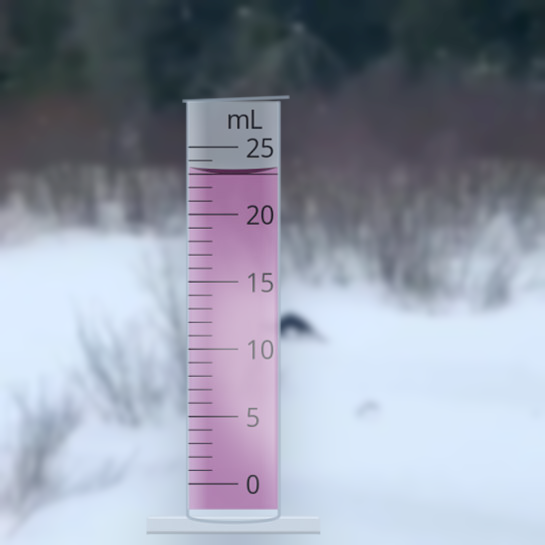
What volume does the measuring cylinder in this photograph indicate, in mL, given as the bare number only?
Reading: 23
